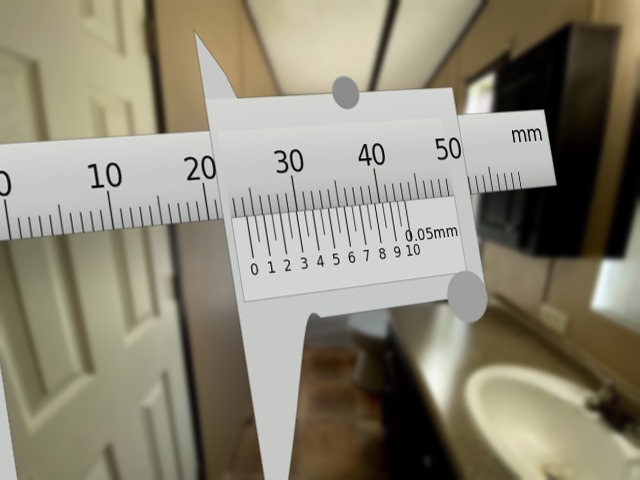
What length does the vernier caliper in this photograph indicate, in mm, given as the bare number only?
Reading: 24.2
